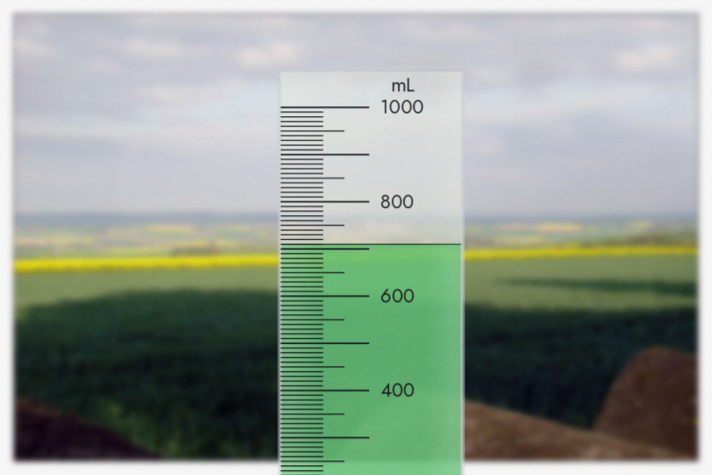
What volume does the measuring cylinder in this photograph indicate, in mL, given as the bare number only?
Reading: 710
